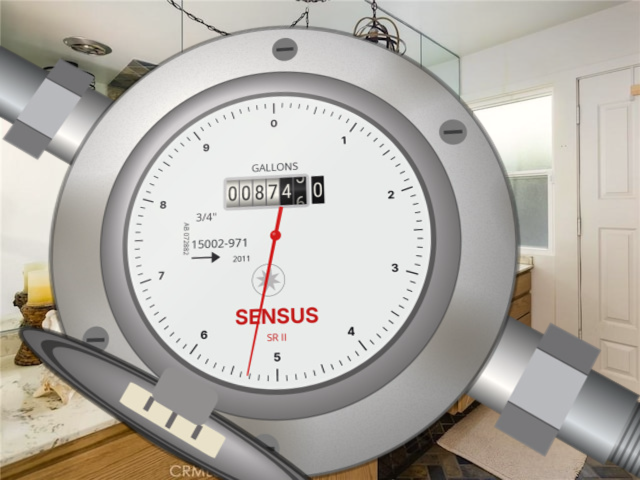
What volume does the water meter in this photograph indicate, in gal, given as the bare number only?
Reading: 87455.3
